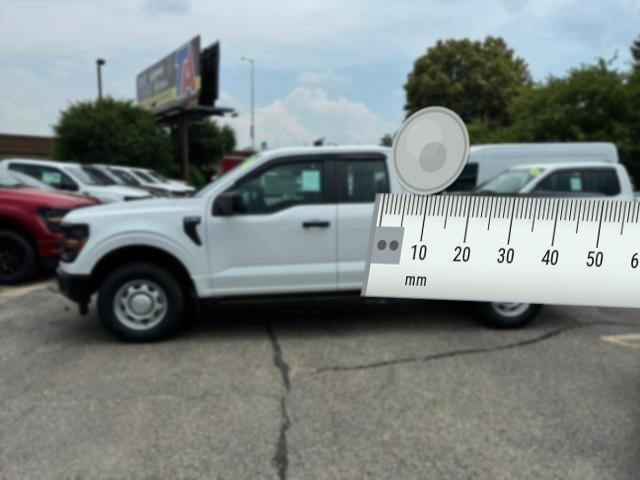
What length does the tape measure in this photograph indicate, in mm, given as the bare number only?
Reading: 18
